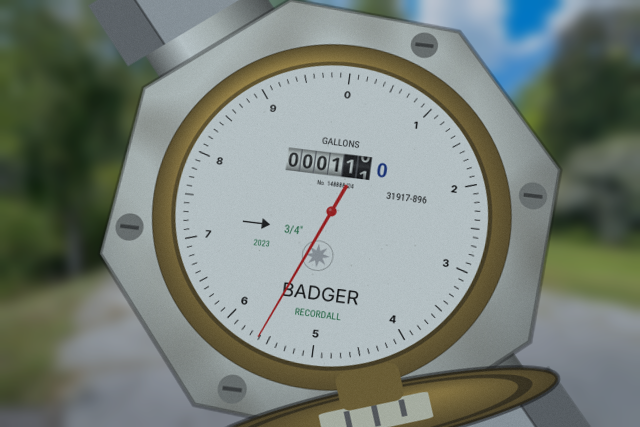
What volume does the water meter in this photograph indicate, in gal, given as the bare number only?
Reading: 1105.6
